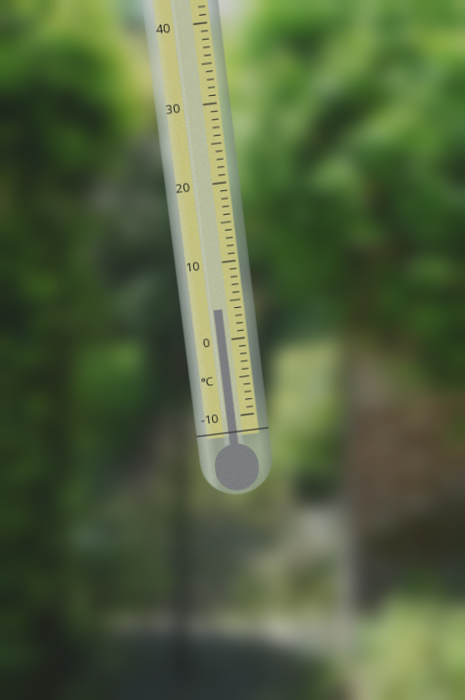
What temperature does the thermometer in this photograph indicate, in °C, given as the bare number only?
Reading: 4
